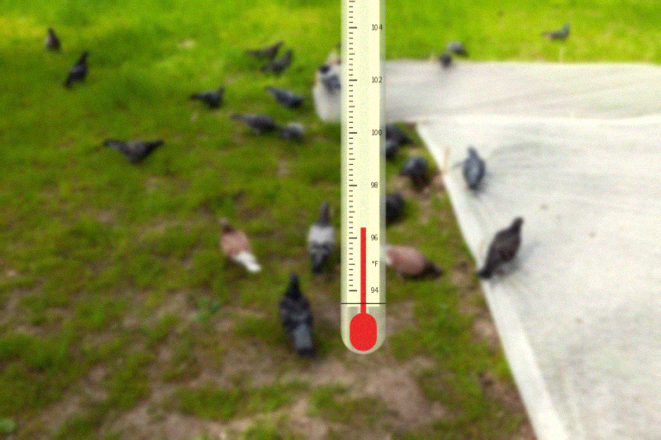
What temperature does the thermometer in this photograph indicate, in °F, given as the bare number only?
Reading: 96.4
